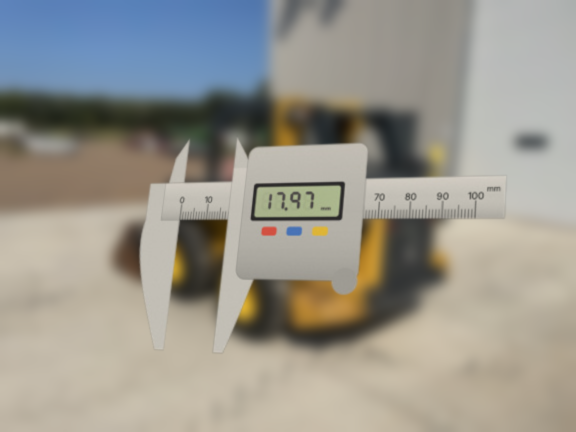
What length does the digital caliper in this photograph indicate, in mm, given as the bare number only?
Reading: 17.97
